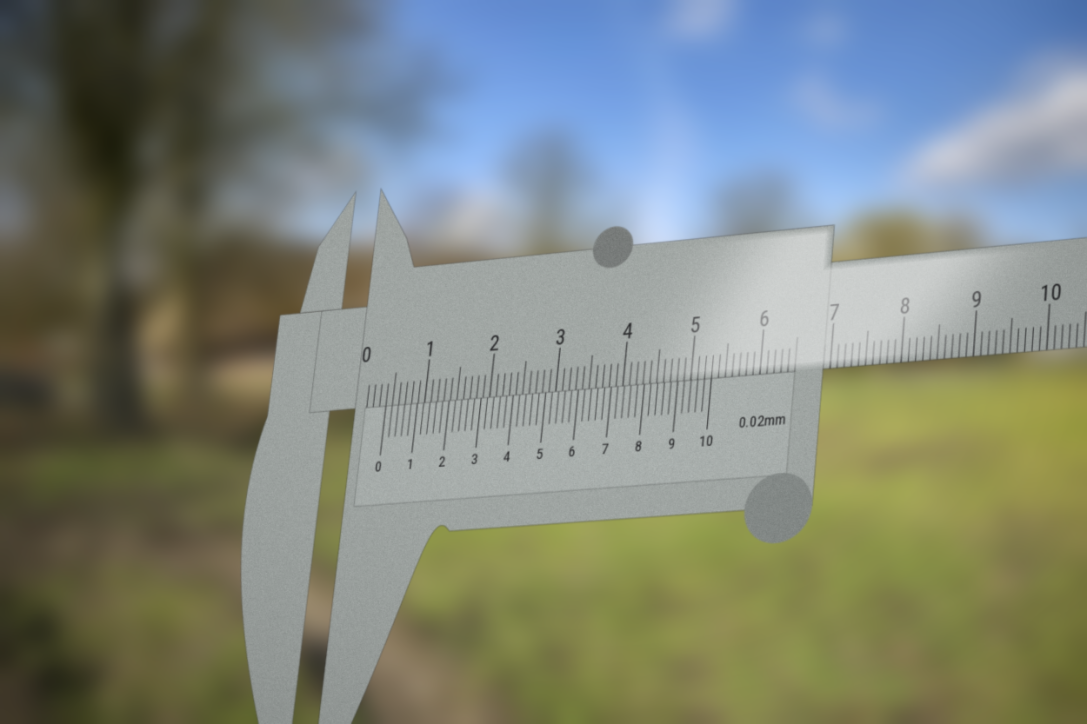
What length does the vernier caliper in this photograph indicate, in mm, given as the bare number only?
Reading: 4.0
